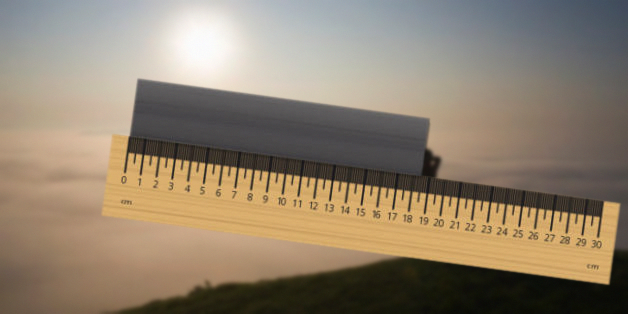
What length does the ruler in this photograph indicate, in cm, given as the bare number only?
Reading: 18.5
